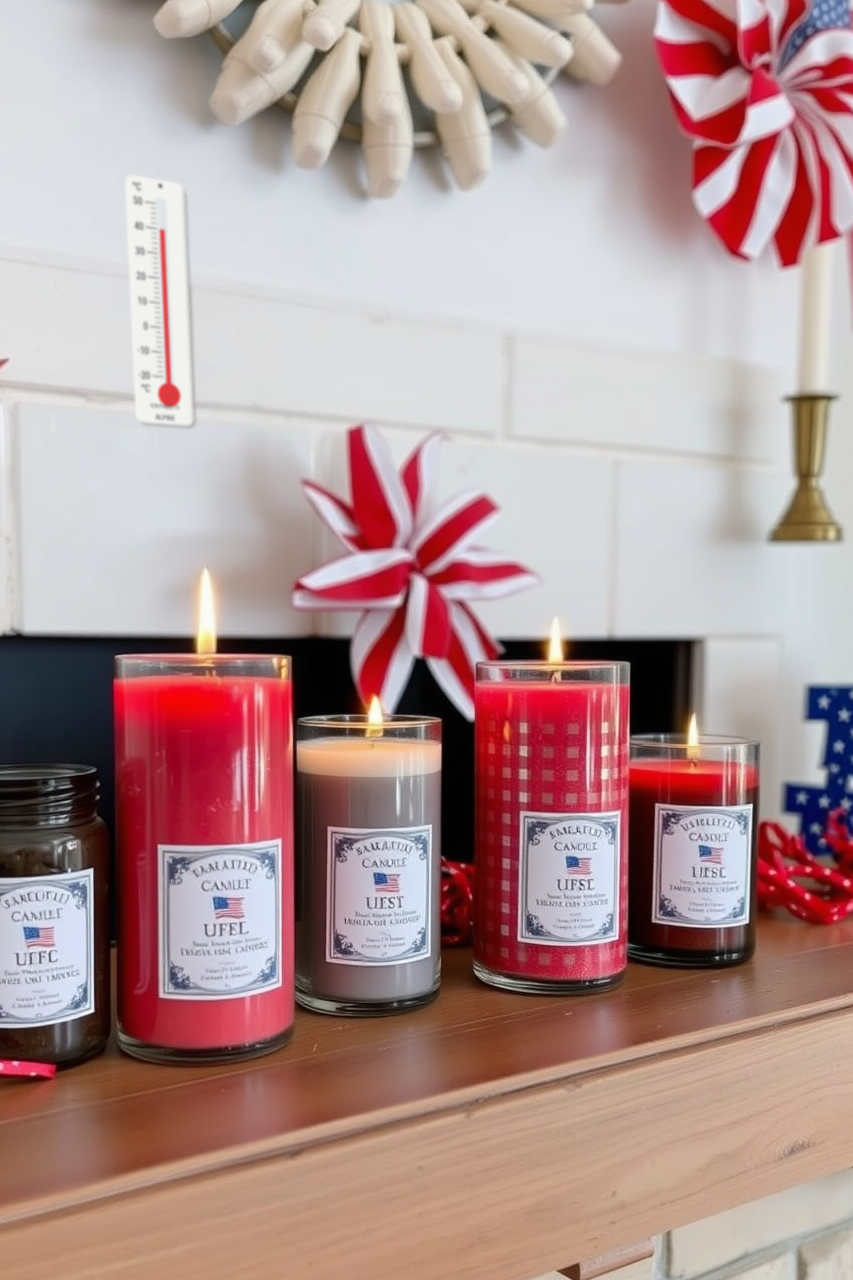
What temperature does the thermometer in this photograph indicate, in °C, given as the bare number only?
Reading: 40
